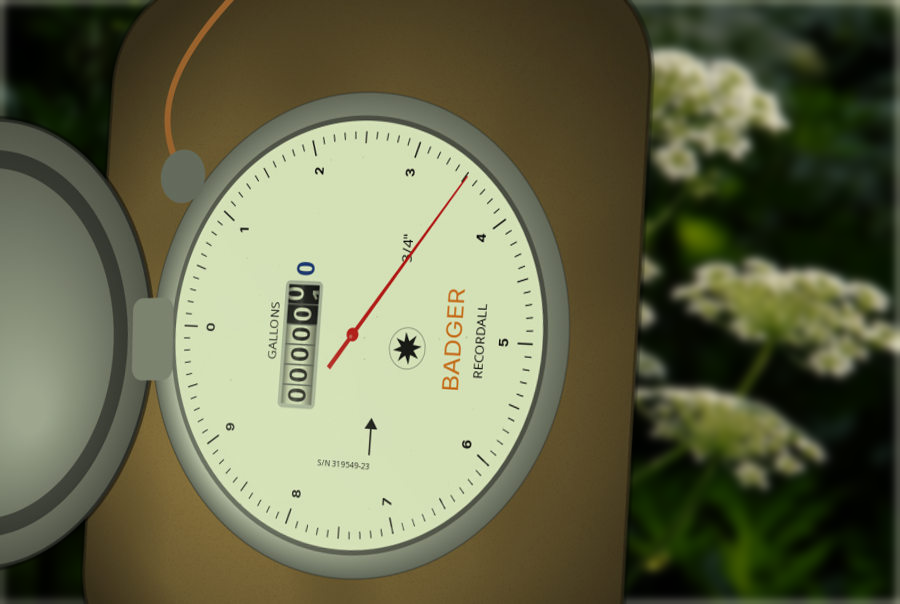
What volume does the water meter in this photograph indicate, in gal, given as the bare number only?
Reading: 3.5
